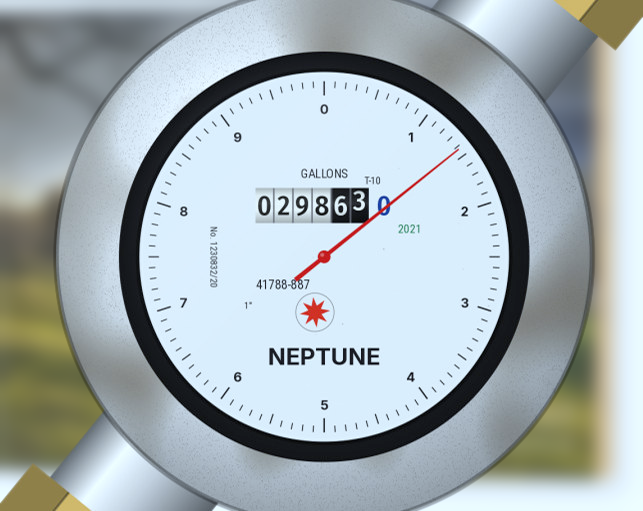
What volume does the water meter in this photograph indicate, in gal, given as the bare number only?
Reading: 298631.4
